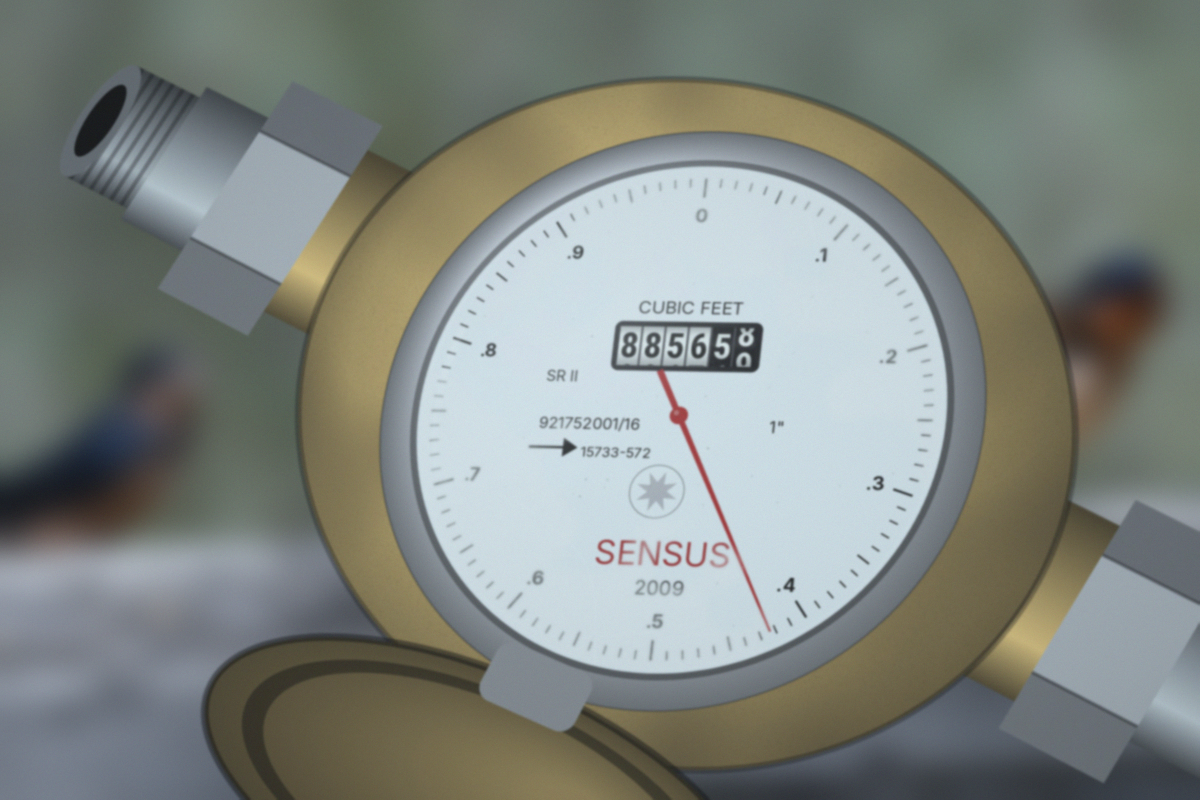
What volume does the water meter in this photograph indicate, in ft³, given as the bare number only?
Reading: 885658.42
